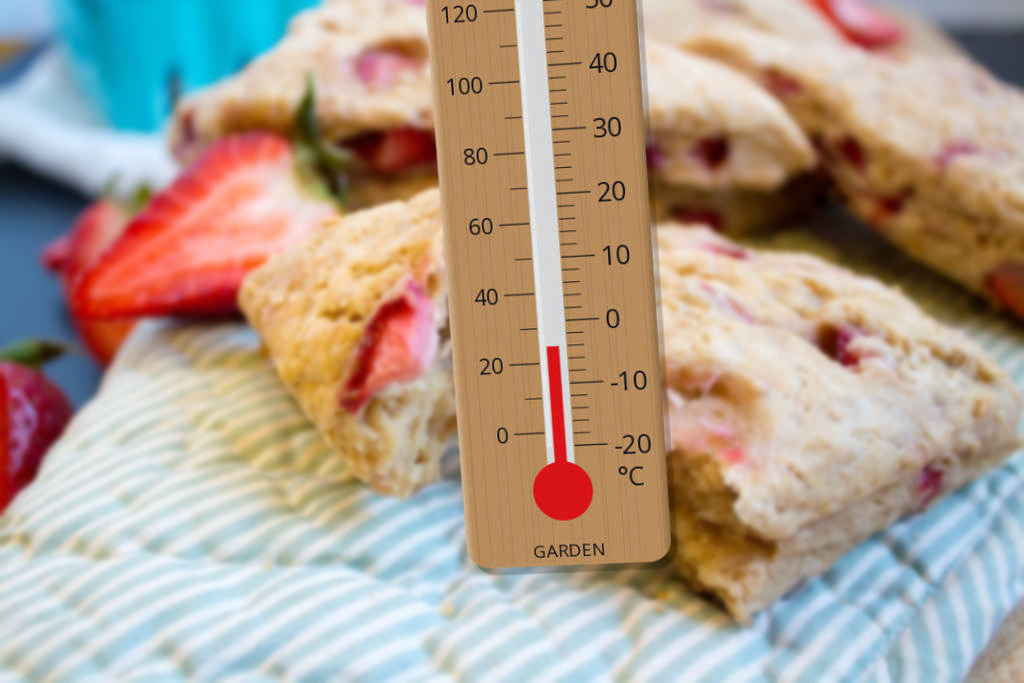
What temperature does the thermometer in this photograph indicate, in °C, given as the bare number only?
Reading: -4
